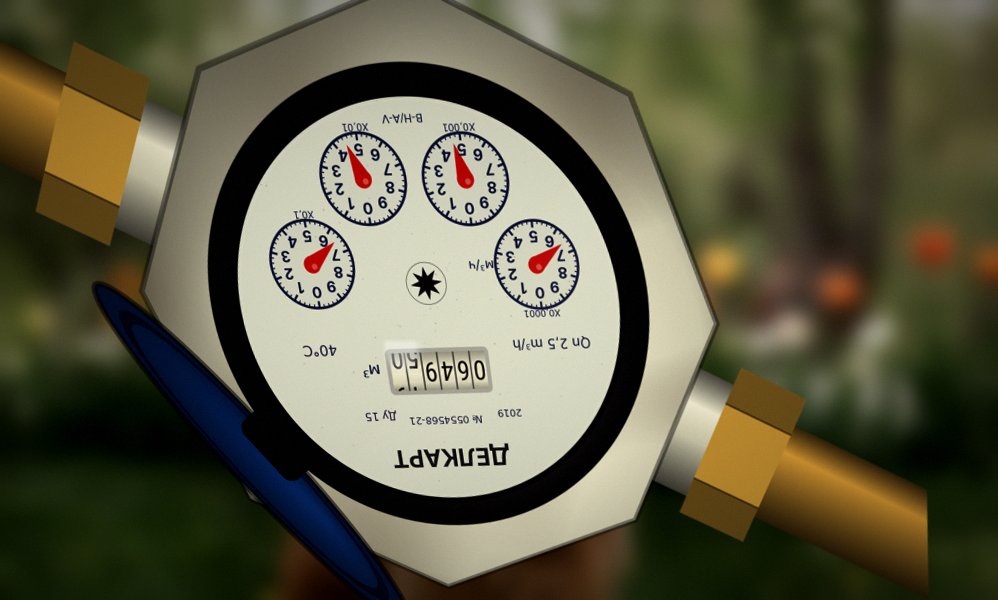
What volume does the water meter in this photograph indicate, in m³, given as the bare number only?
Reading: 64949.6446
